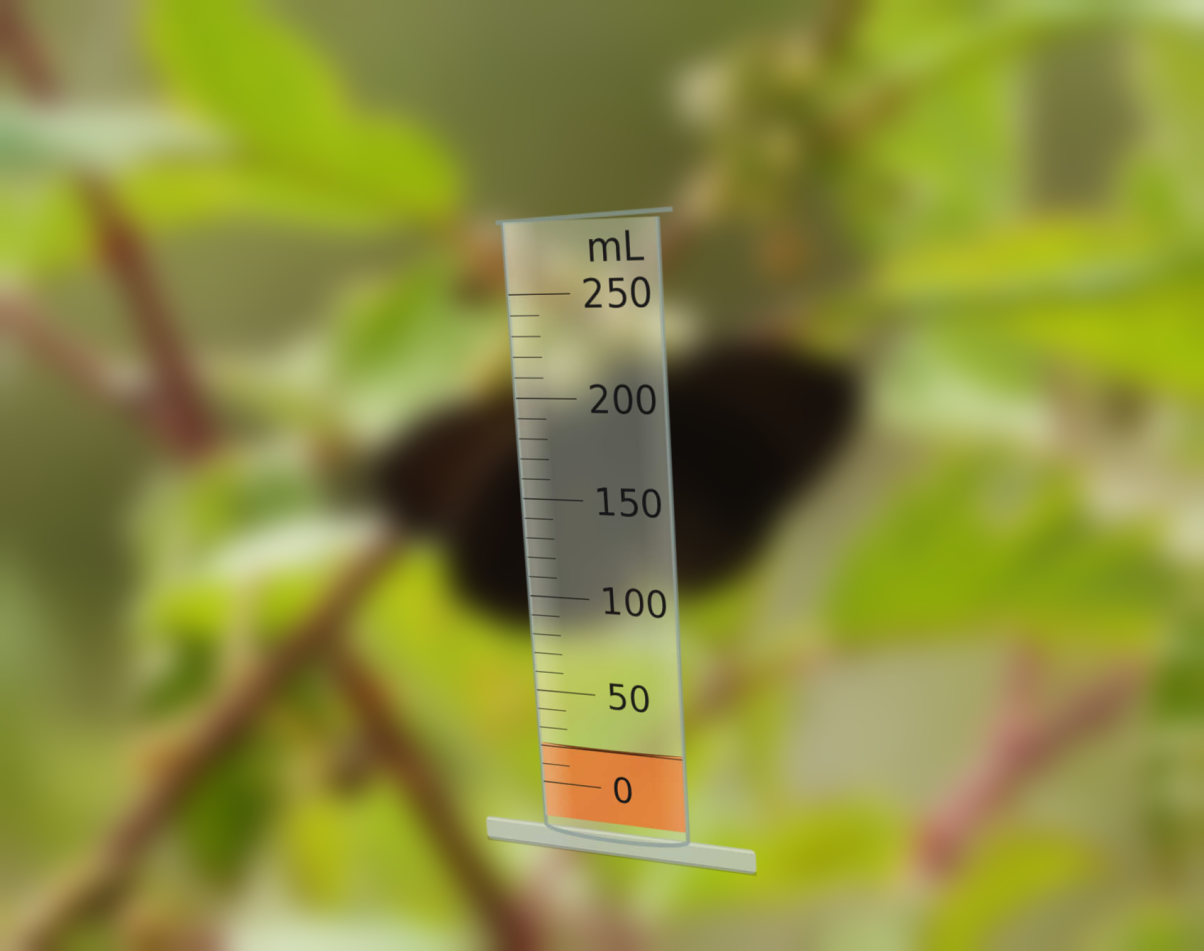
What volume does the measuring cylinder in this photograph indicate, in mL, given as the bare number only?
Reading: 20
